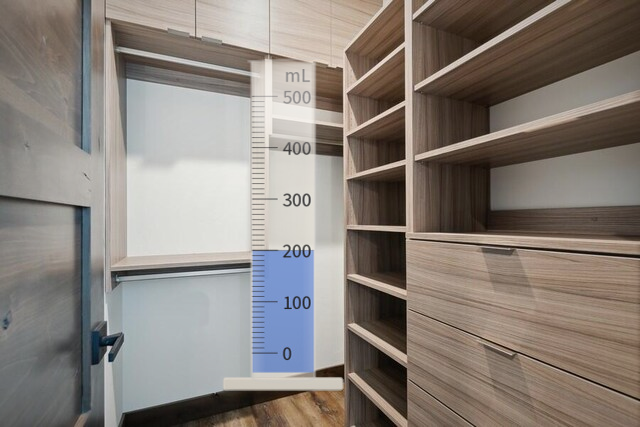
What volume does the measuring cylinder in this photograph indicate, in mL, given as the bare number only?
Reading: 200
